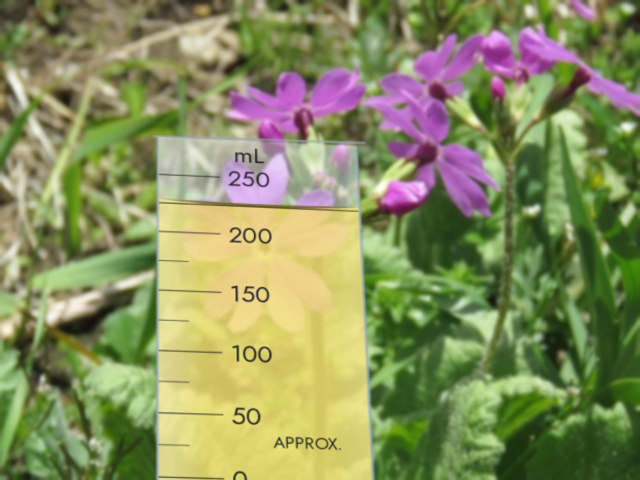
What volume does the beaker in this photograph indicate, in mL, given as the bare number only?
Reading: 225
